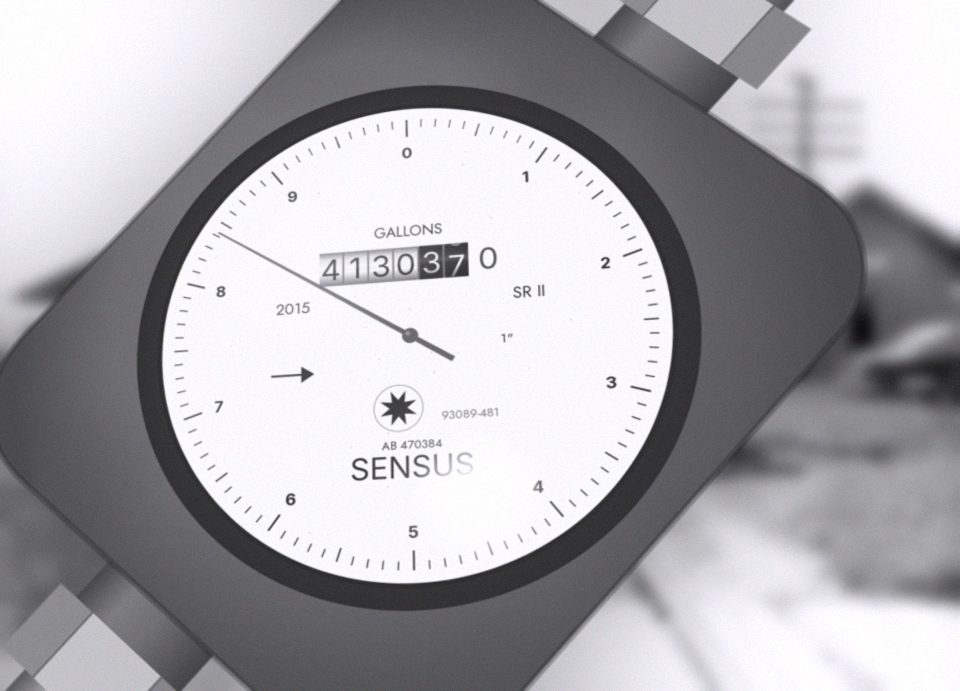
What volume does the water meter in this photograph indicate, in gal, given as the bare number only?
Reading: 4130368.4
